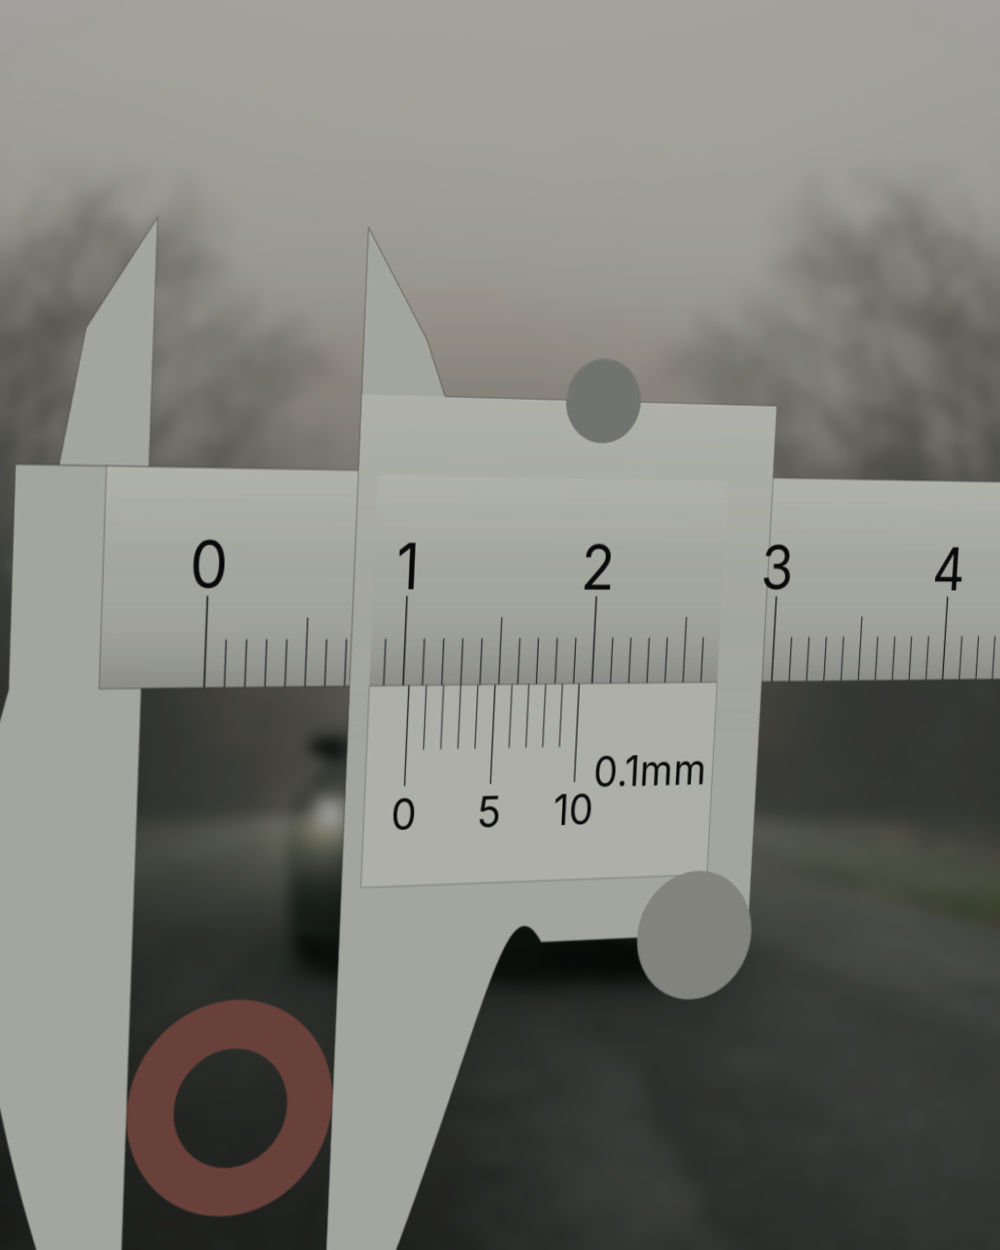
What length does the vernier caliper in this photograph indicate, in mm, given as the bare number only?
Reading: 10.3
